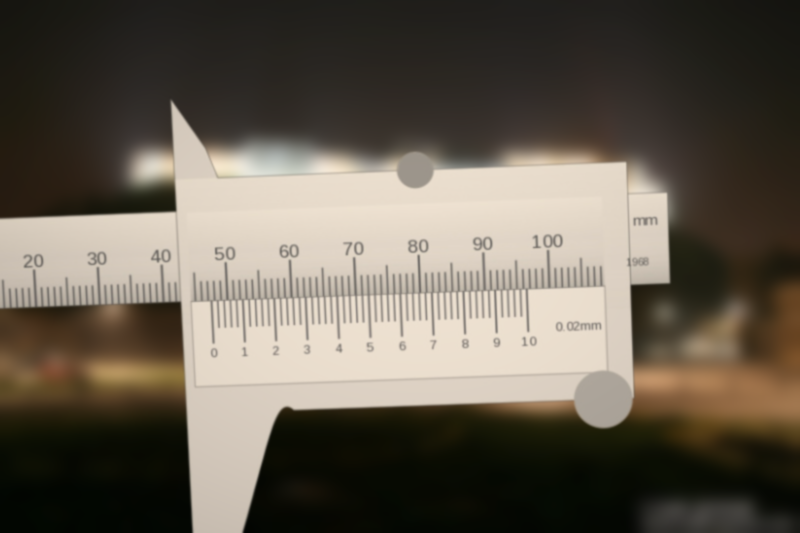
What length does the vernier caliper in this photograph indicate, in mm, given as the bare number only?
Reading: 47.5
